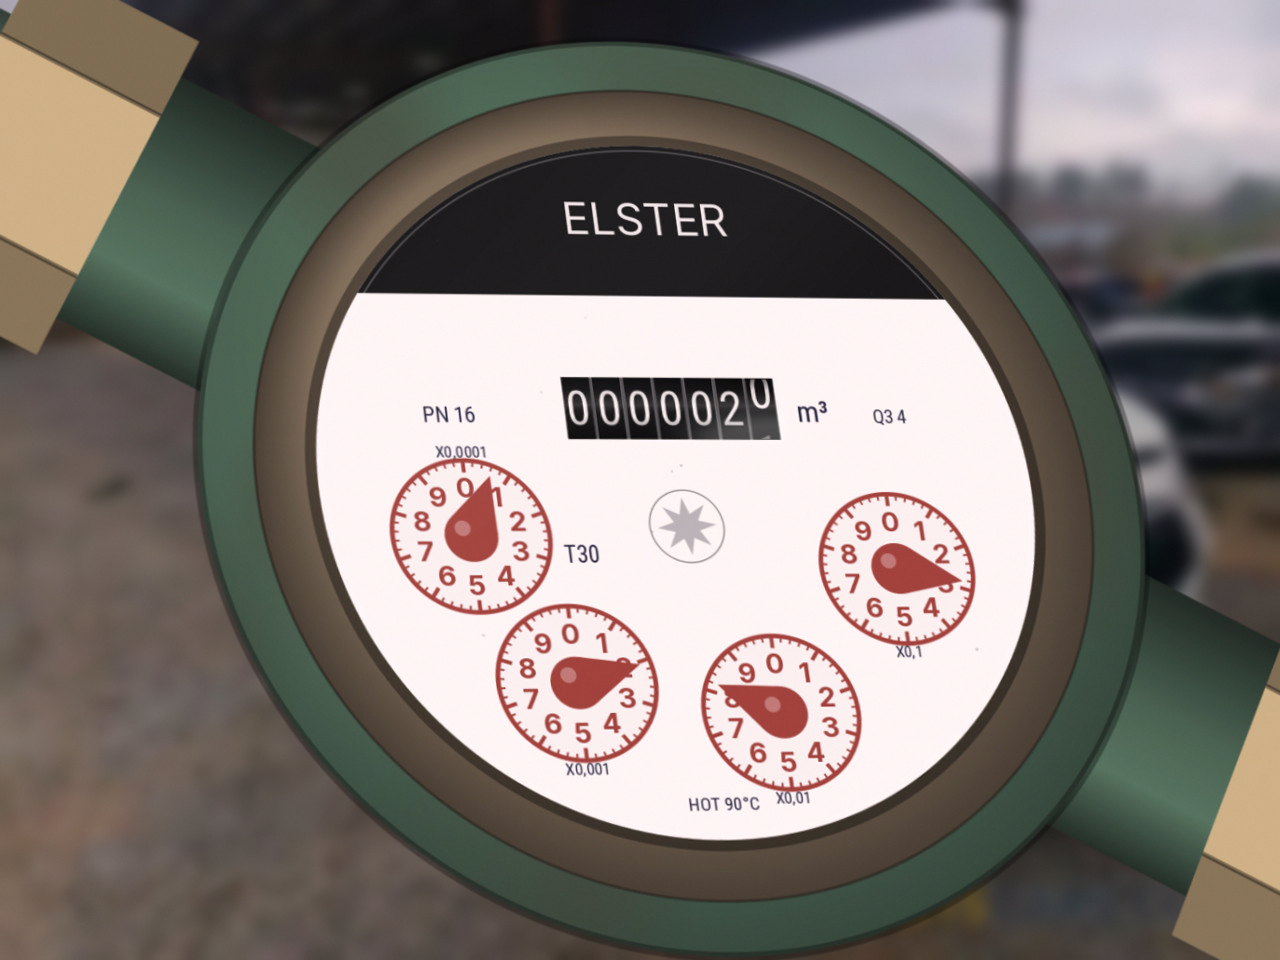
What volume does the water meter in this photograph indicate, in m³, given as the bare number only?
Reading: 20.2820
